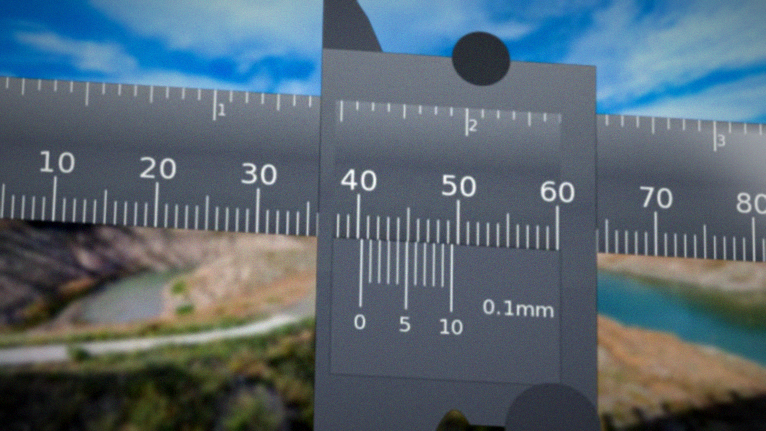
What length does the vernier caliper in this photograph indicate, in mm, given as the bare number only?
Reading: 40.4
